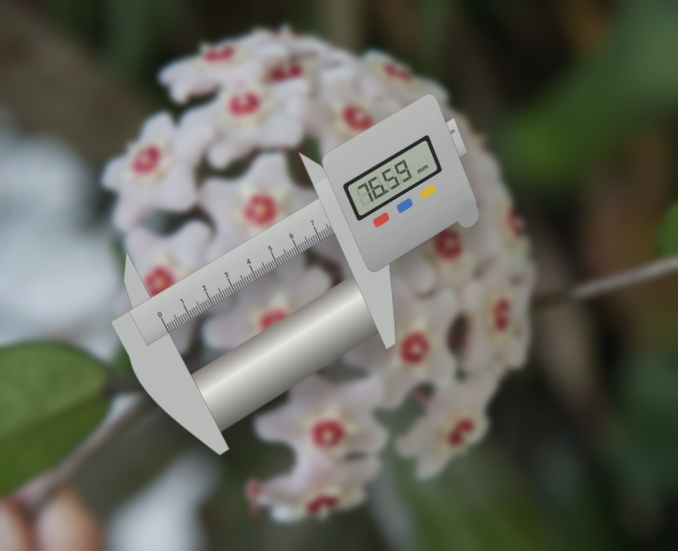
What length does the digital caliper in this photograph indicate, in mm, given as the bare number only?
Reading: 76.59
